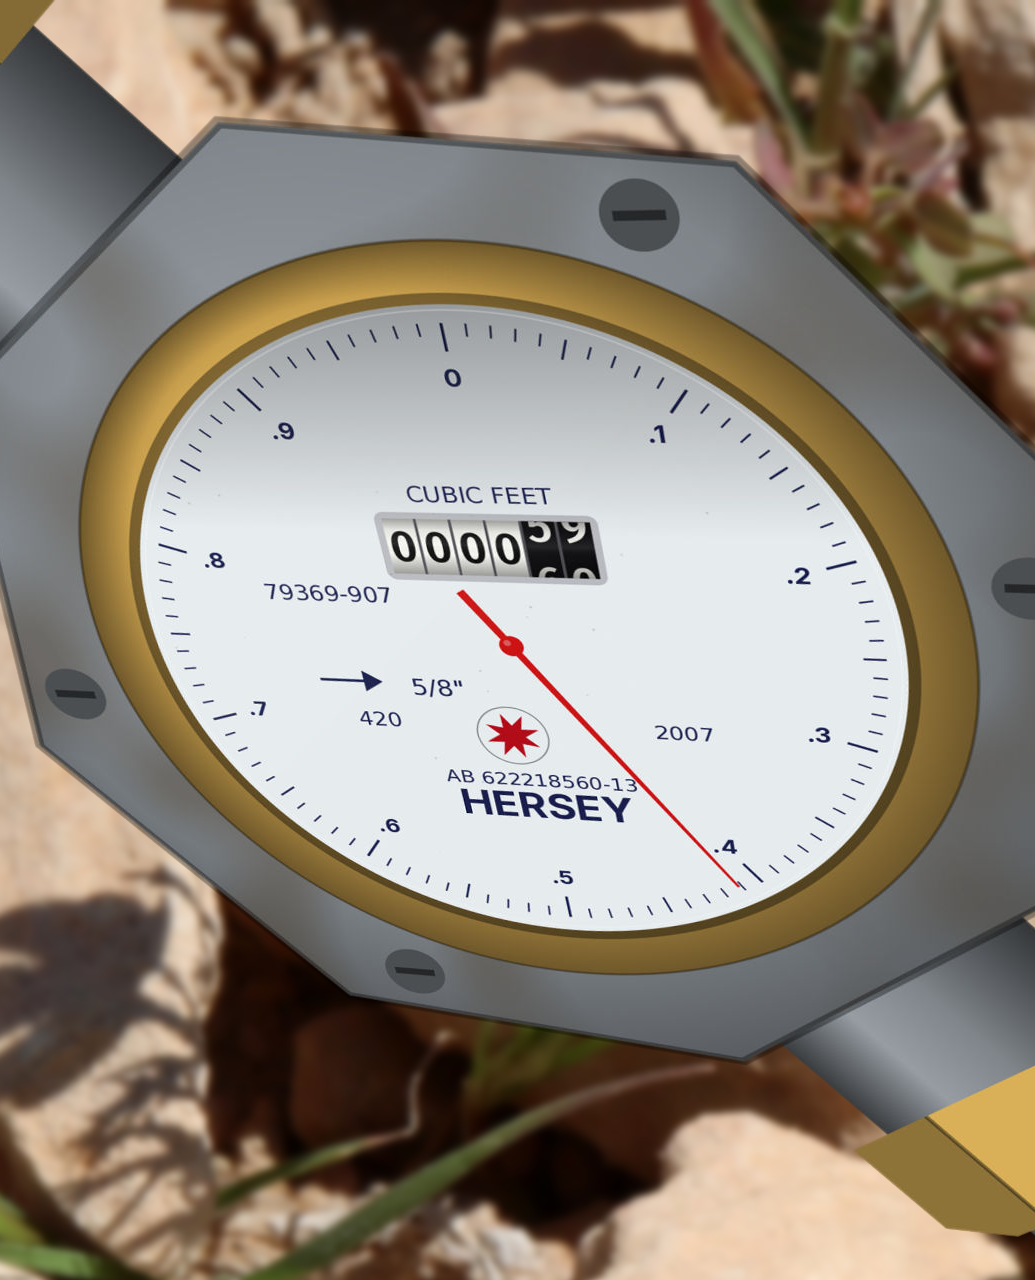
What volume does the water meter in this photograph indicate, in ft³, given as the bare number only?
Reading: 59.41
